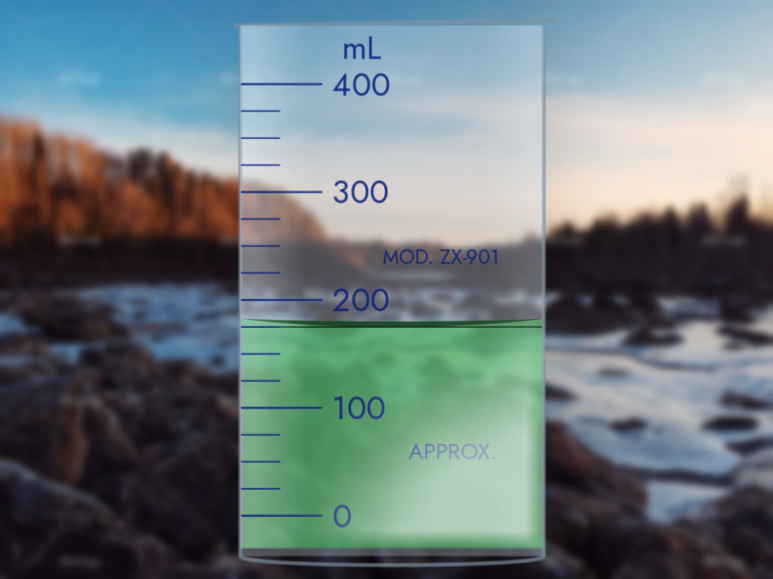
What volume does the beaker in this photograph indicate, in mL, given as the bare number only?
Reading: 175
